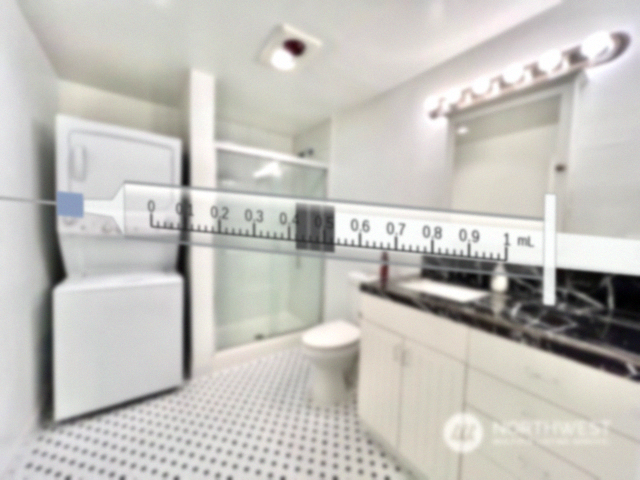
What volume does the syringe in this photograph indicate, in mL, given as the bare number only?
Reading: 0.42
